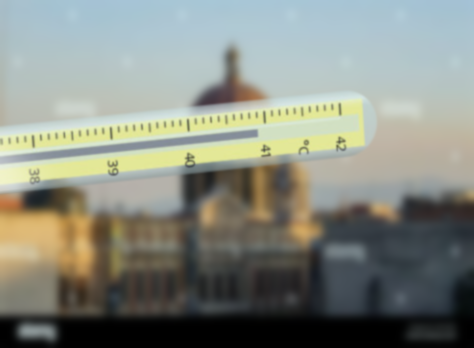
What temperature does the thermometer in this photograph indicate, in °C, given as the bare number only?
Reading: 40.9
